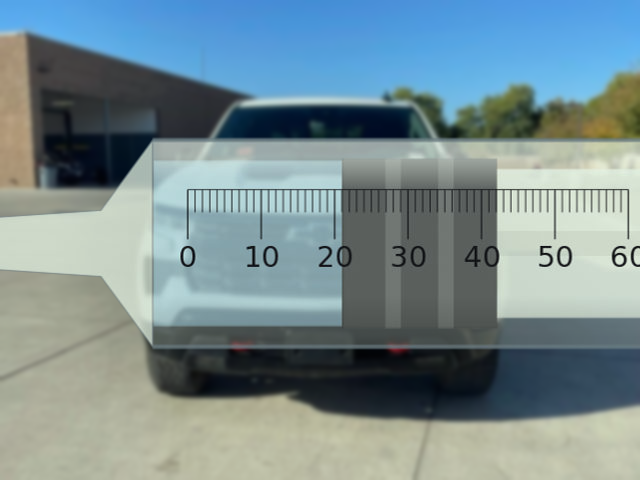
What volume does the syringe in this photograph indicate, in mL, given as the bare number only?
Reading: 21
